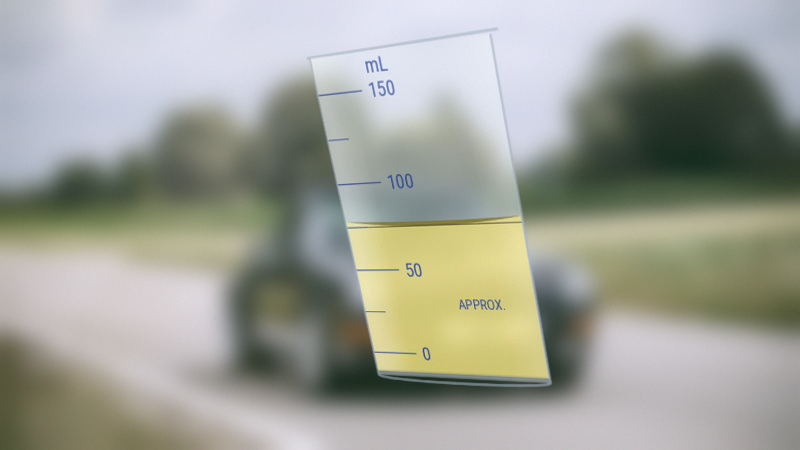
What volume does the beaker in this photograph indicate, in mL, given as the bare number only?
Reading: 75
